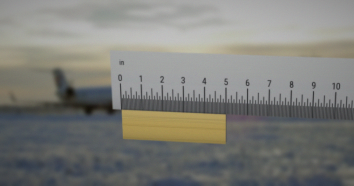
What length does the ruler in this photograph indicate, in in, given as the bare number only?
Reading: 5
